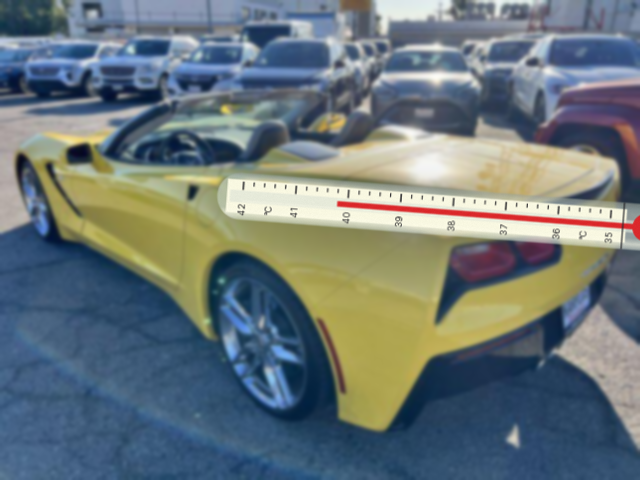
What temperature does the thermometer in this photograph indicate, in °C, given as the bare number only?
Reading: 40.2
